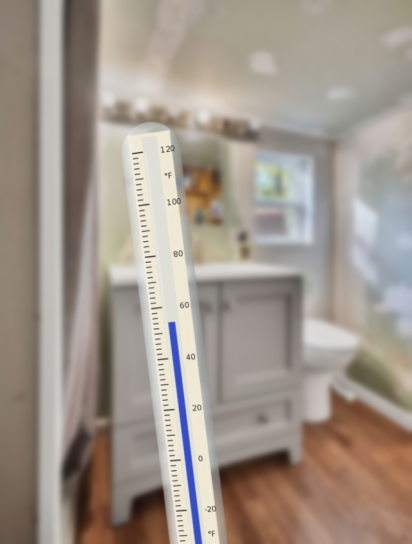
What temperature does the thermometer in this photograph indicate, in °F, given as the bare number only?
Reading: 54
